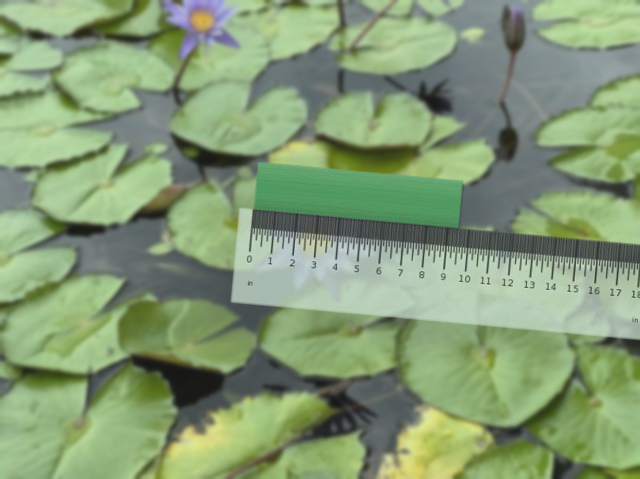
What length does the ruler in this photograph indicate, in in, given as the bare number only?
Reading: 9.5
